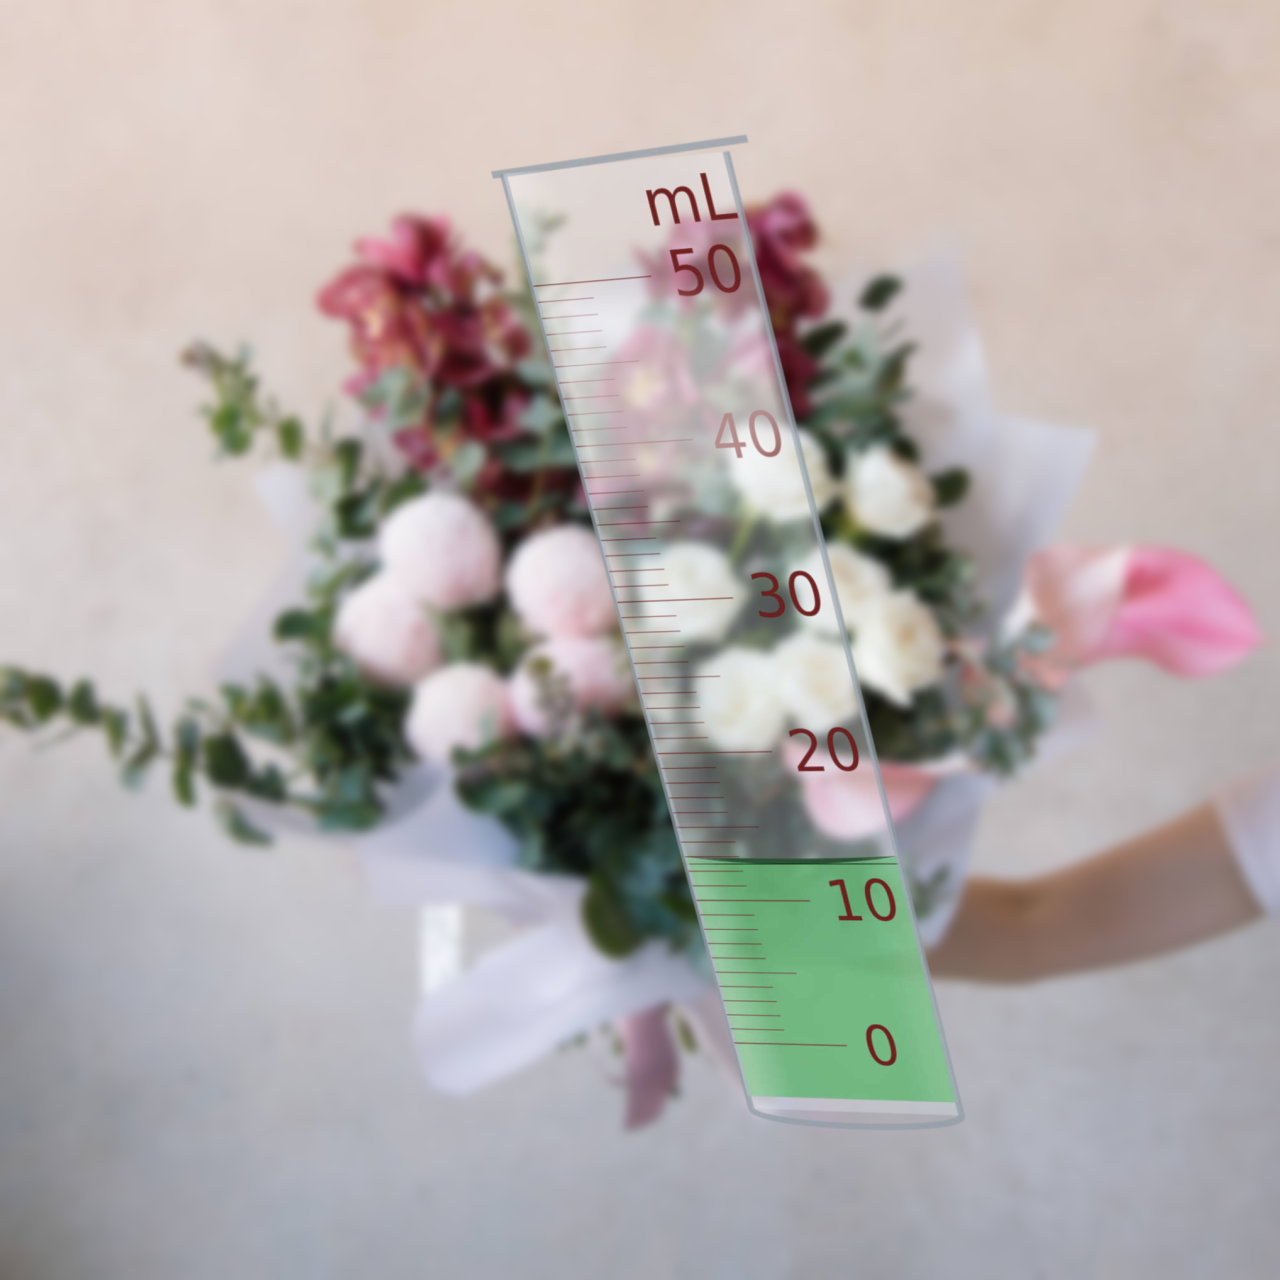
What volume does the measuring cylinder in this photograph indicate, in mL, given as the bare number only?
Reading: 12.5
